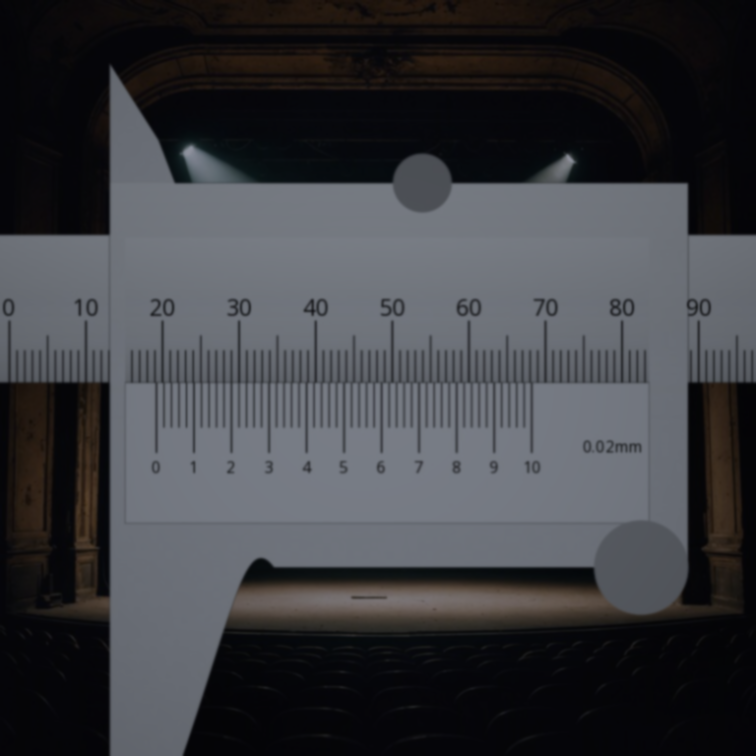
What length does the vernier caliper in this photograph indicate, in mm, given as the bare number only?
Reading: 19.2
